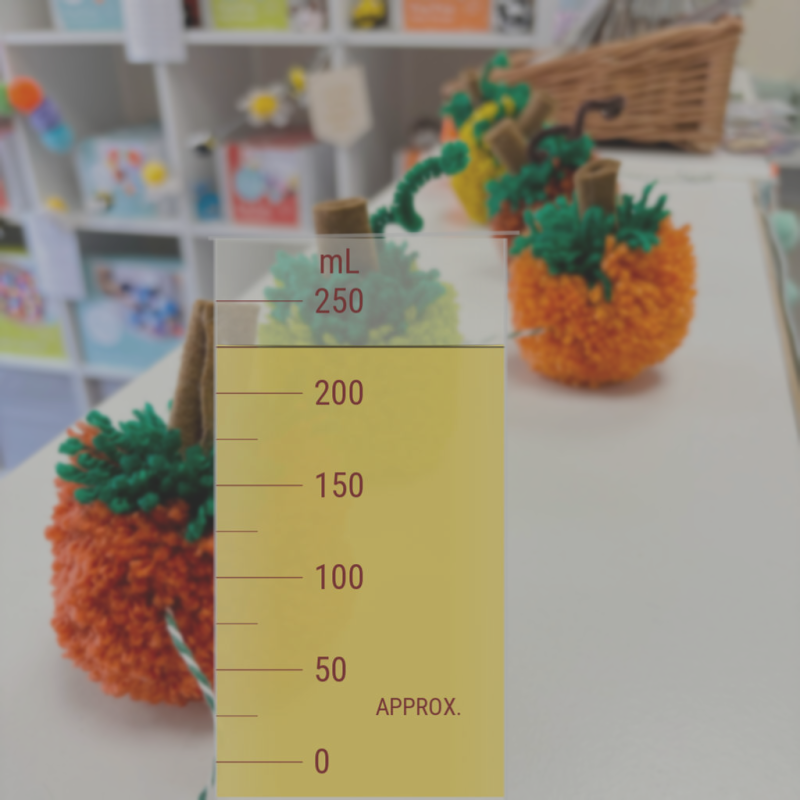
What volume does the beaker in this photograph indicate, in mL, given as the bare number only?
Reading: 225
